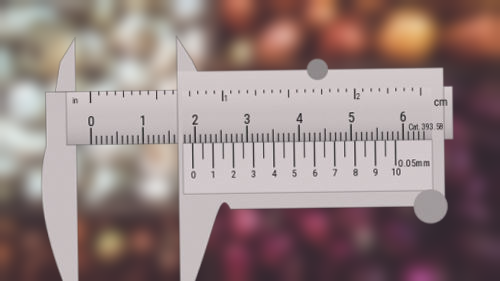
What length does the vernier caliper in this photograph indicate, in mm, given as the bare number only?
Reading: 19.5
